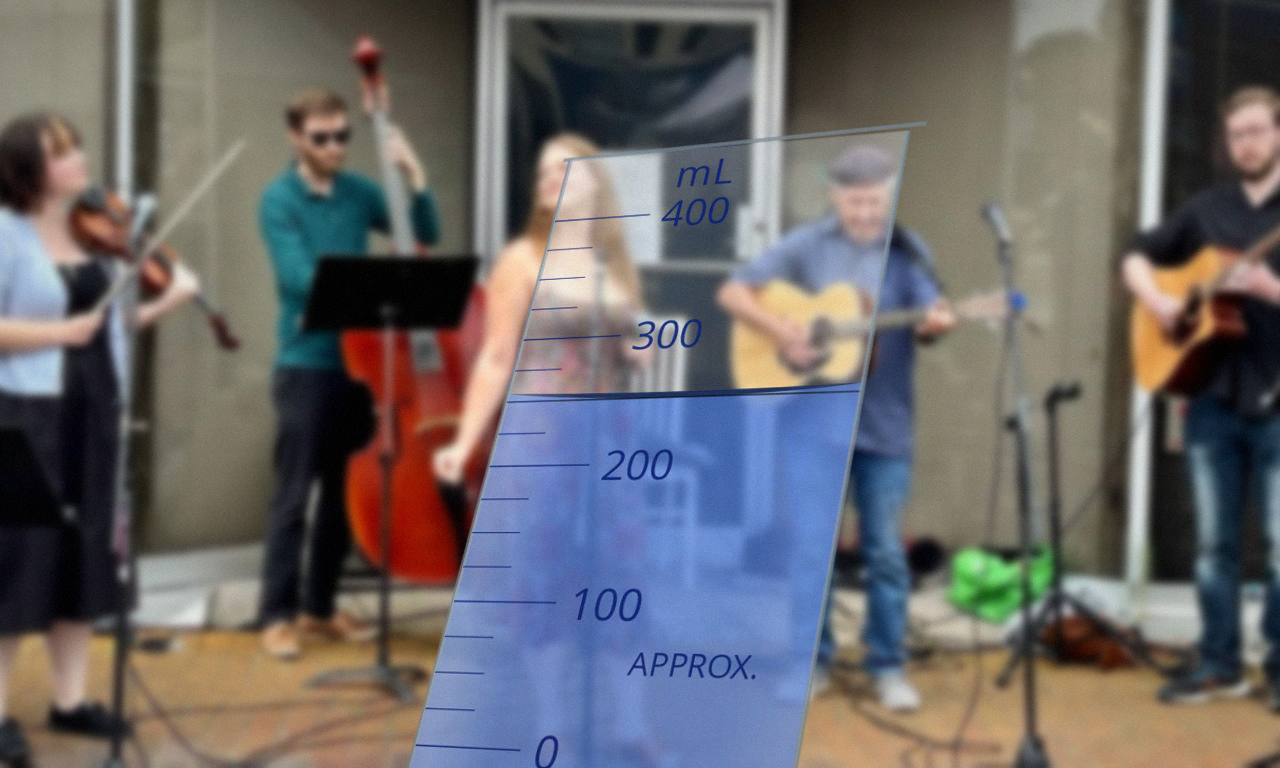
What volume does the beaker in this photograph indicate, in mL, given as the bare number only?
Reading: 250
